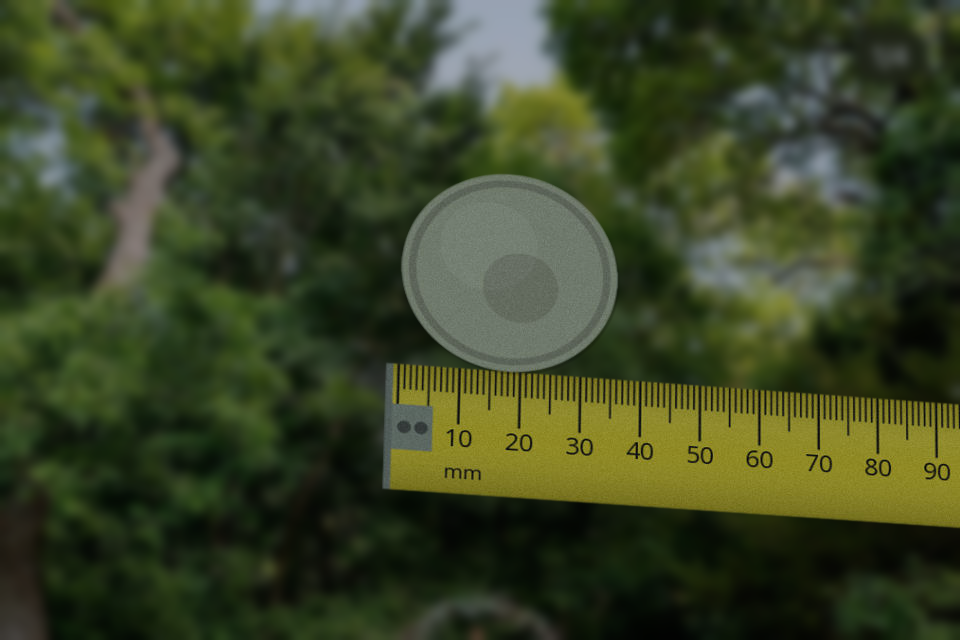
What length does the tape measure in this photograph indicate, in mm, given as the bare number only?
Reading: 36
